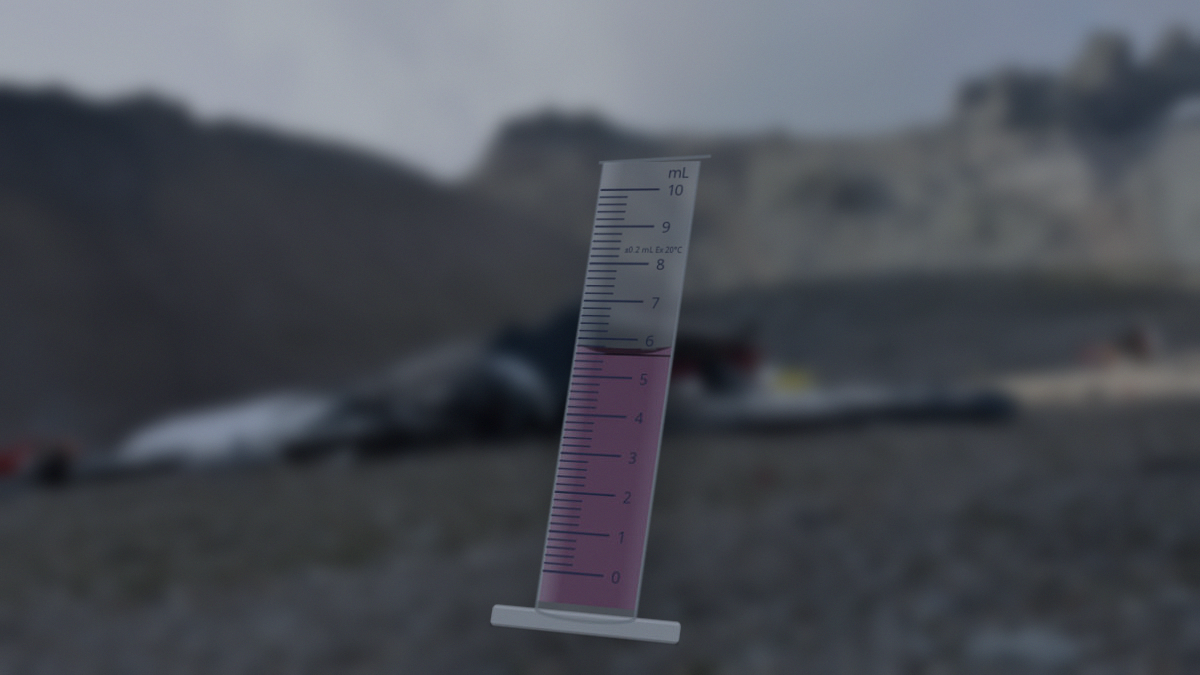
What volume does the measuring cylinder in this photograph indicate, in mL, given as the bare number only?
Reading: 5.6
